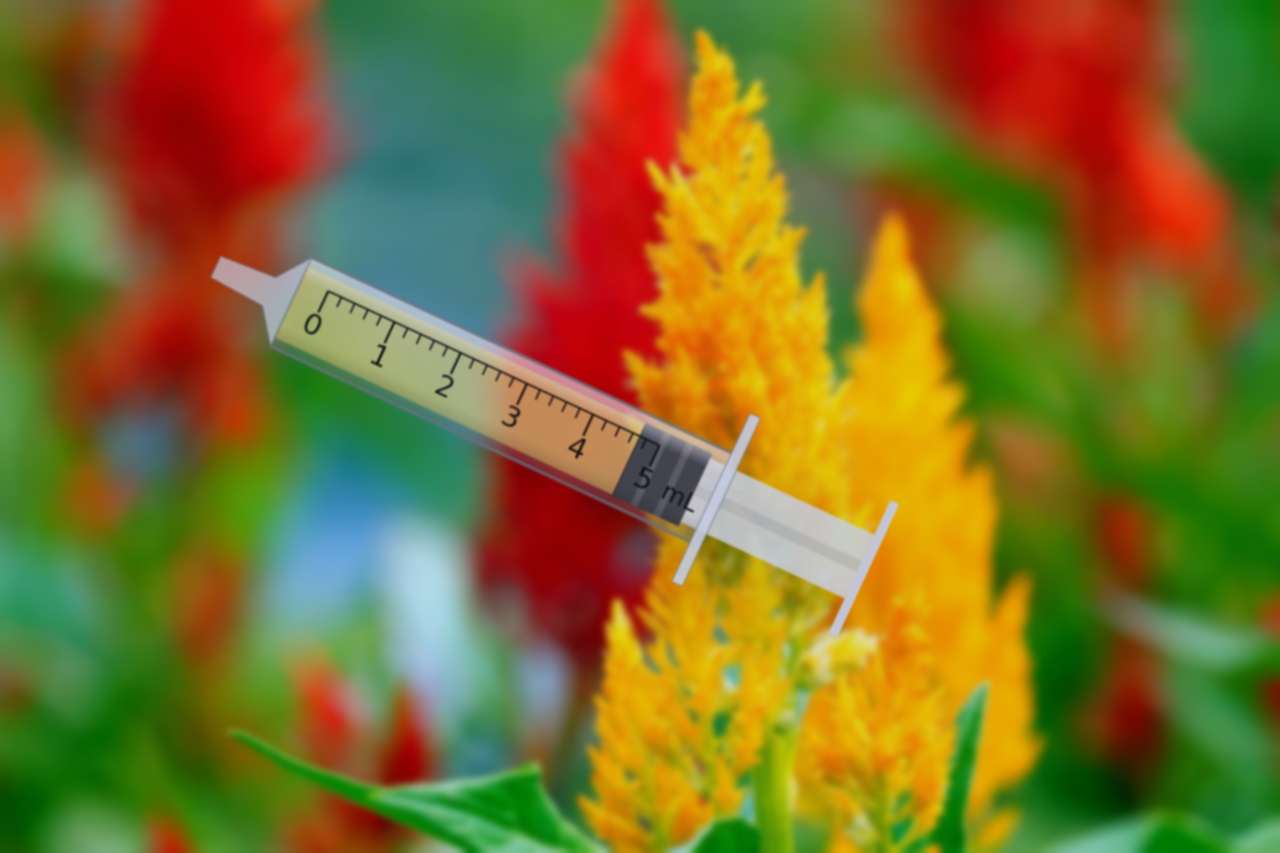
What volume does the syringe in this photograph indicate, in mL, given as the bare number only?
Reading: 4.7
